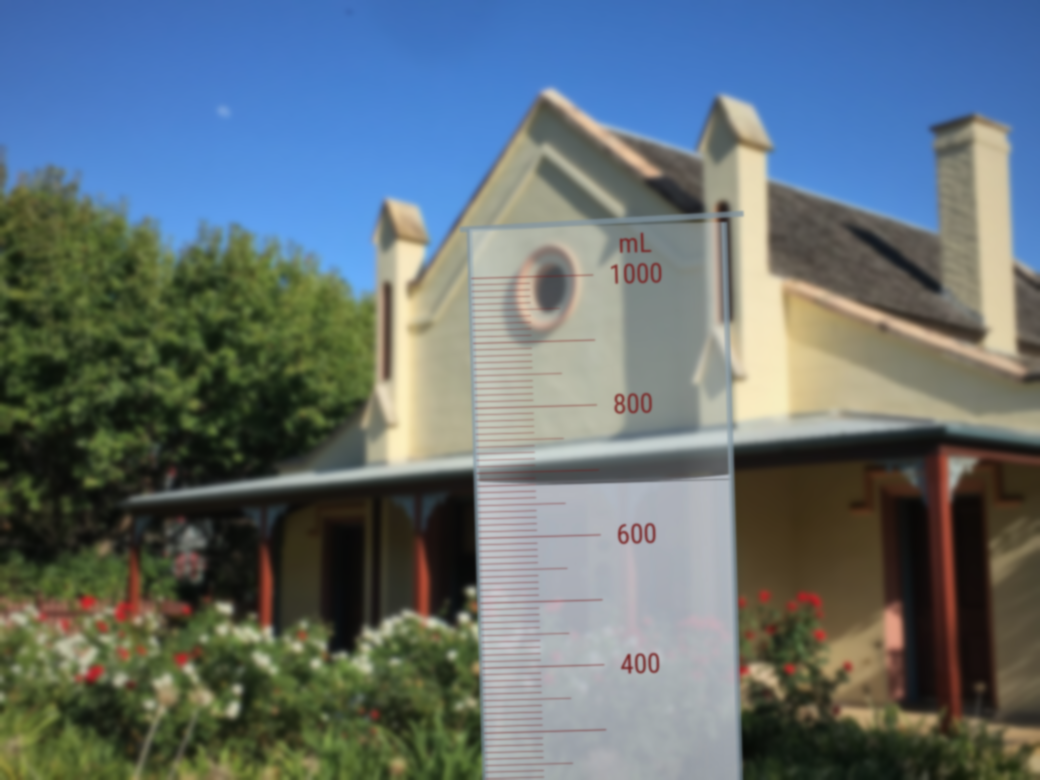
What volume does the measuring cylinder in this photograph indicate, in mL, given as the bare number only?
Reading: 680
